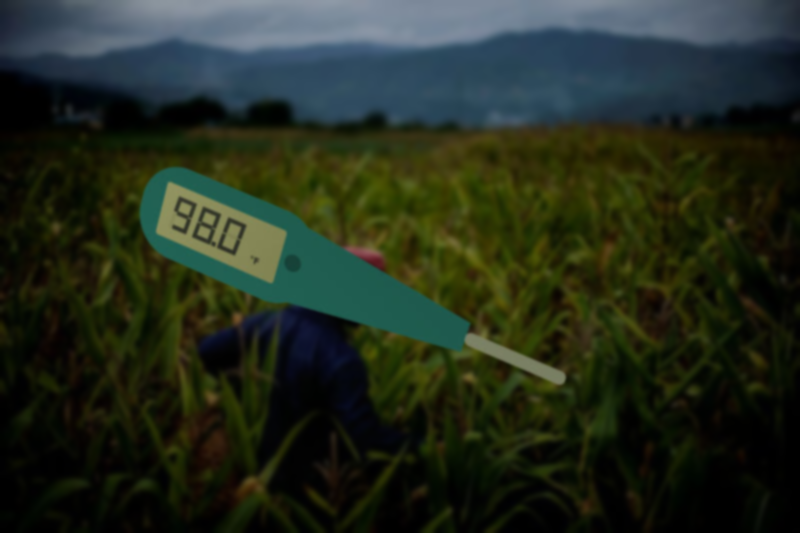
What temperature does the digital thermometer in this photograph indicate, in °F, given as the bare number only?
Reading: 98.0
